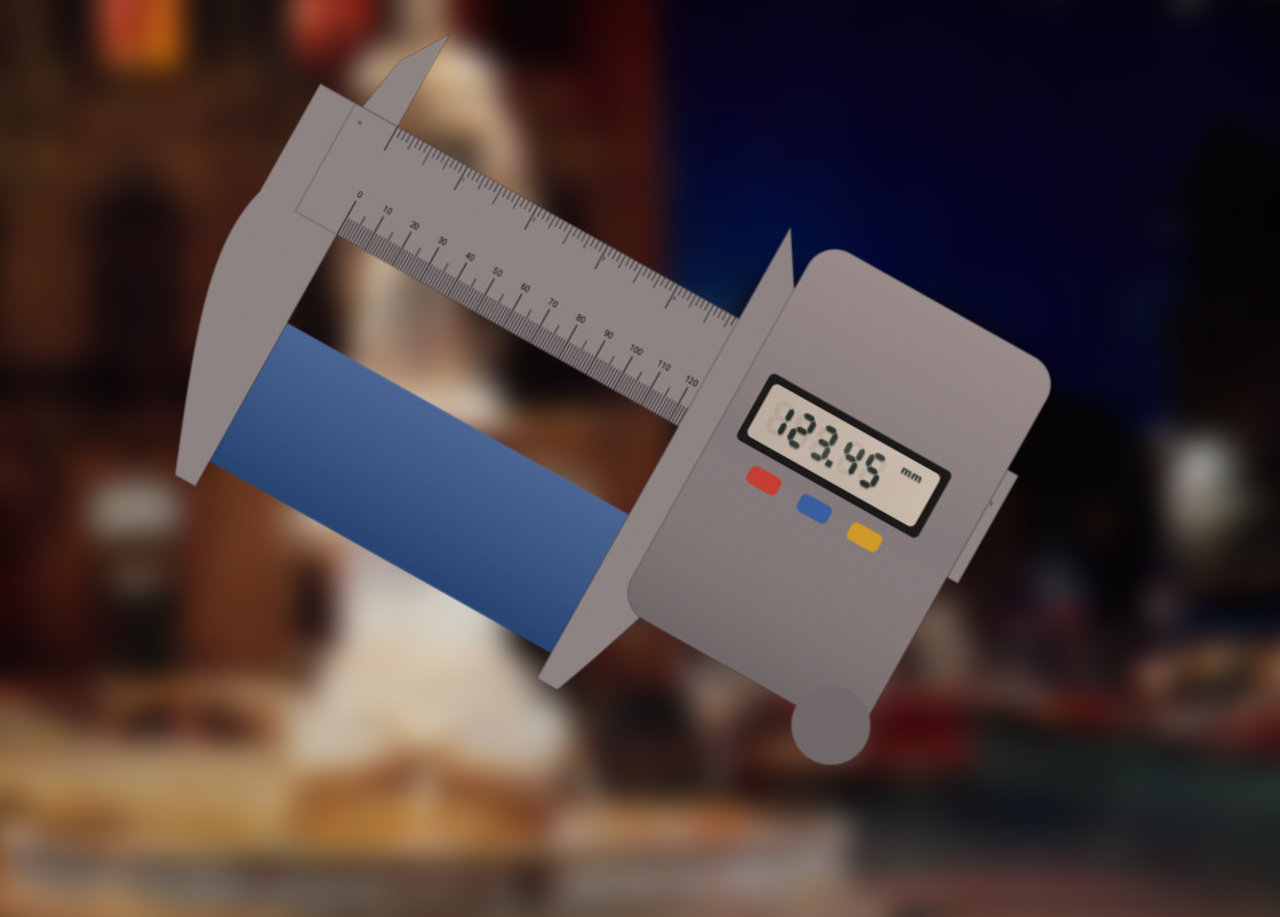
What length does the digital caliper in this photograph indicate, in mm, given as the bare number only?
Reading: 123.45
